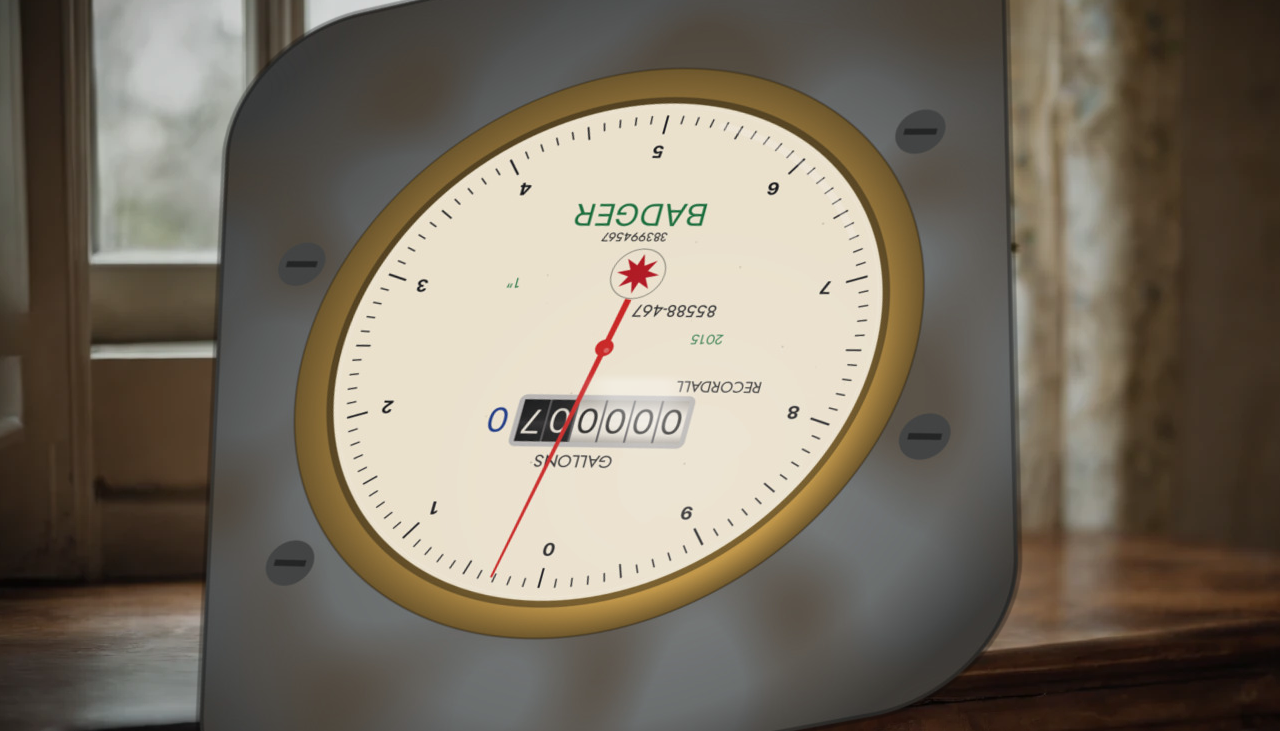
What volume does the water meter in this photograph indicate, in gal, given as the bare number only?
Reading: 70.3
